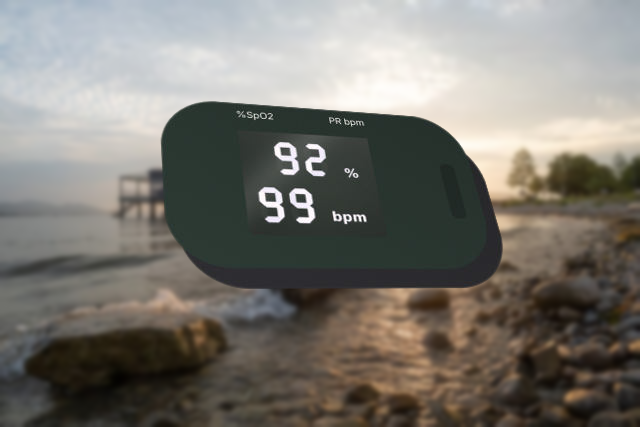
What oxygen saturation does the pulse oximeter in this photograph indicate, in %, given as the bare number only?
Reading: 92
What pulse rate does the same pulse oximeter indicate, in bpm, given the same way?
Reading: 99
